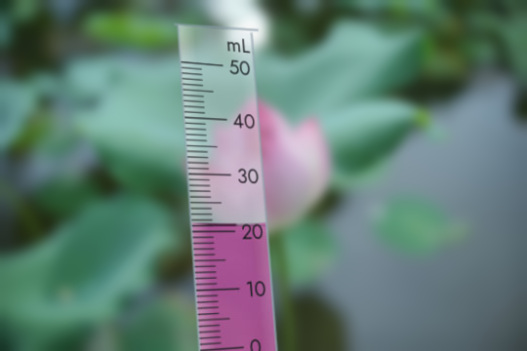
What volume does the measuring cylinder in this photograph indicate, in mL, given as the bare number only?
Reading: 21
